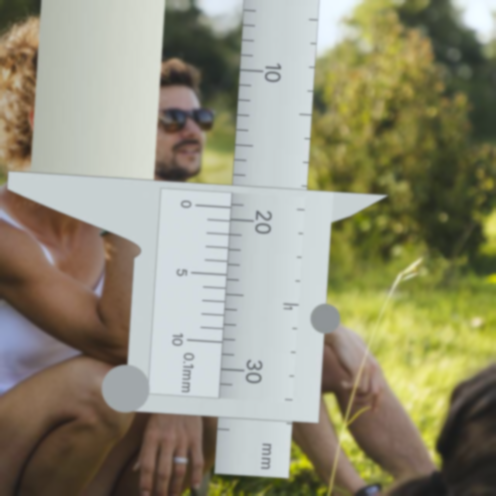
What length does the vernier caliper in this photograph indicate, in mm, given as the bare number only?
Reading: 19.2
